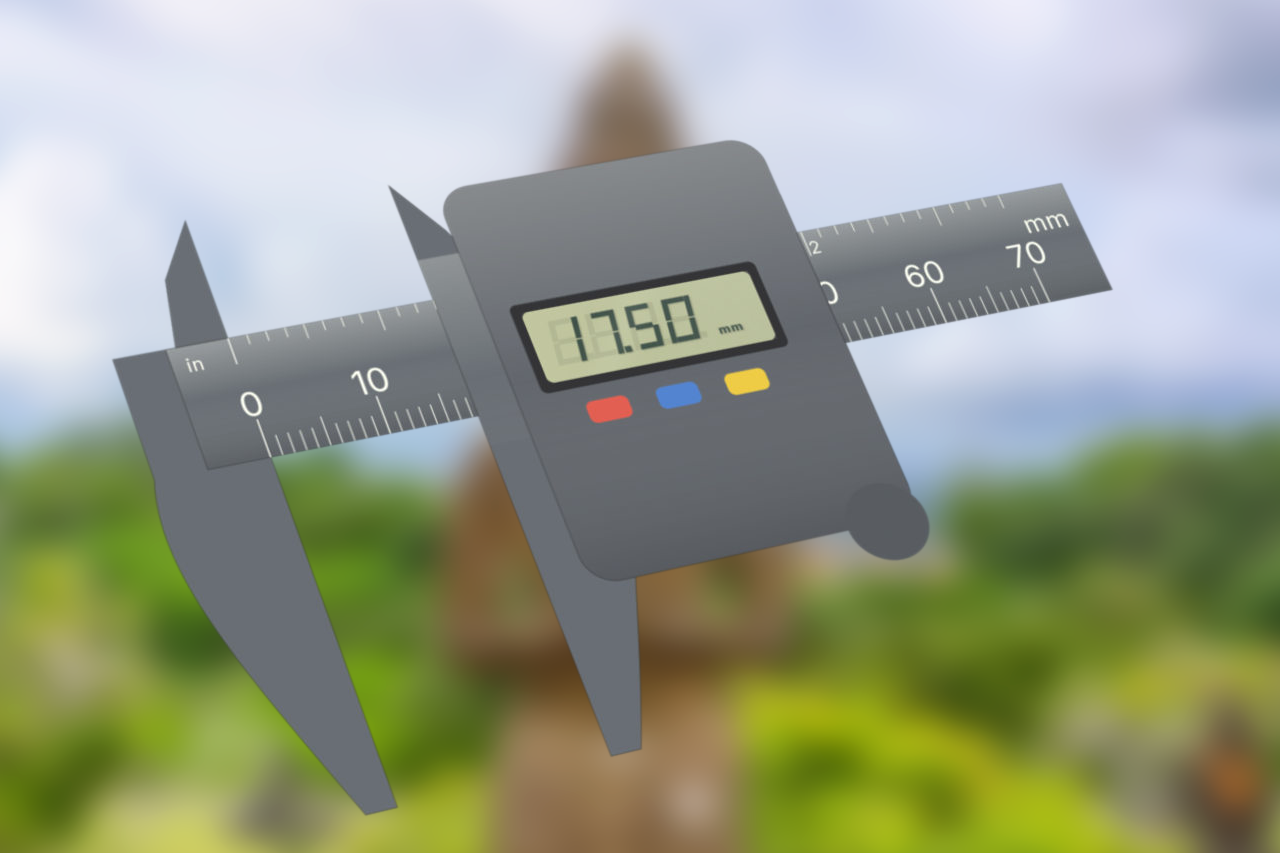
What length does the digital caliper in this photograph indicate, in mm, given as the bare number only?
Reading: 17.50
